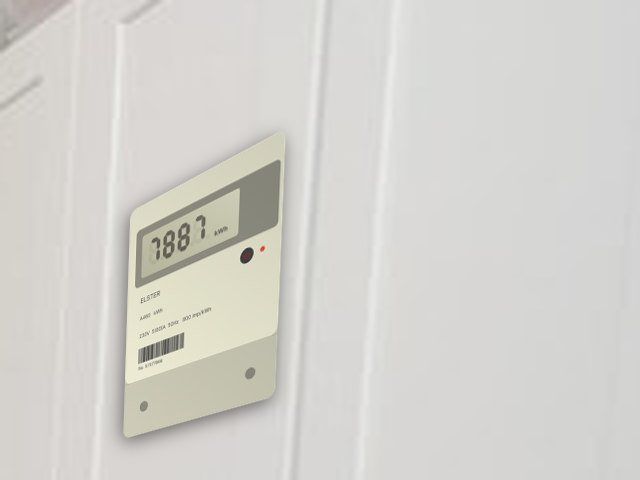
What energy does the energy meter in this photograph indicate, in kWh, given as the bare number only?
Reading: 7887
